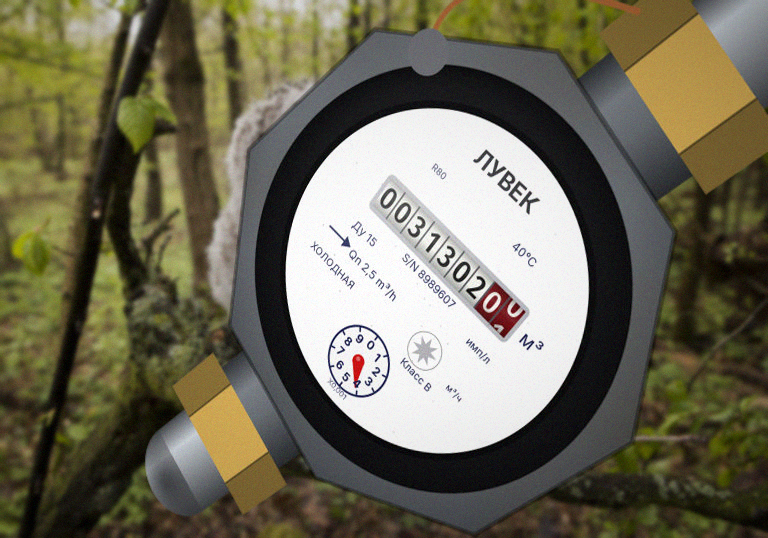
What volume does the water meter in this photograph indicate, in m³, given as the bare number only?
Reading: 31302.004
